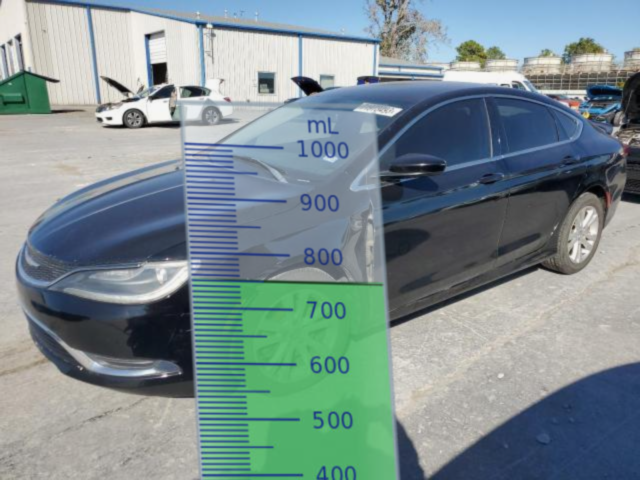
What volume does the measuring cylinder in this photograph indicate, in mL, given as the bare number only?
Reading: 750
